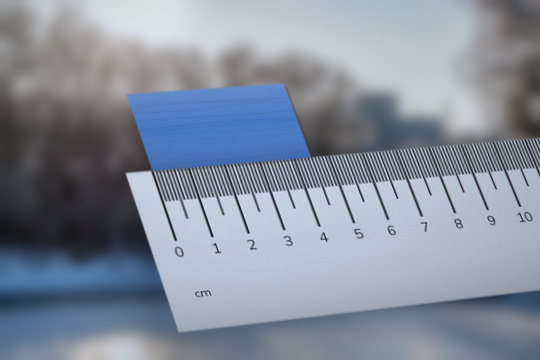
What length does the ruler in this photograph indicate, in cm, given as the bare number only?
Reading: 4.5
